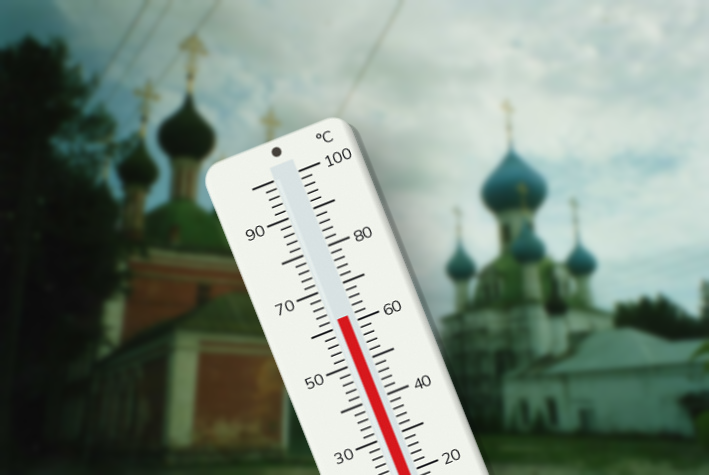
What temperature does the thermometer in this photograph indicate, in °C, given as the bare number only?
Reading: 62
